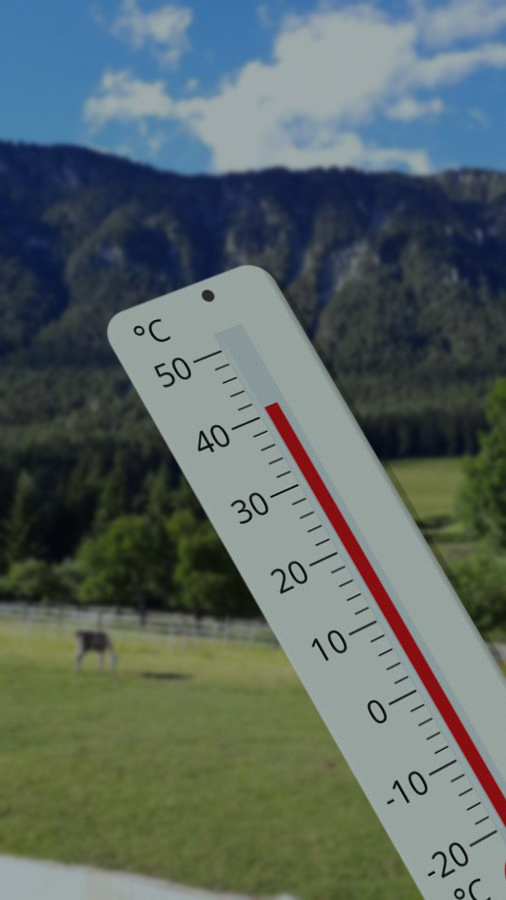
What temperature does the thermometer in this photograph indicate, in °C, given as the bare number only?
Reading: 41
